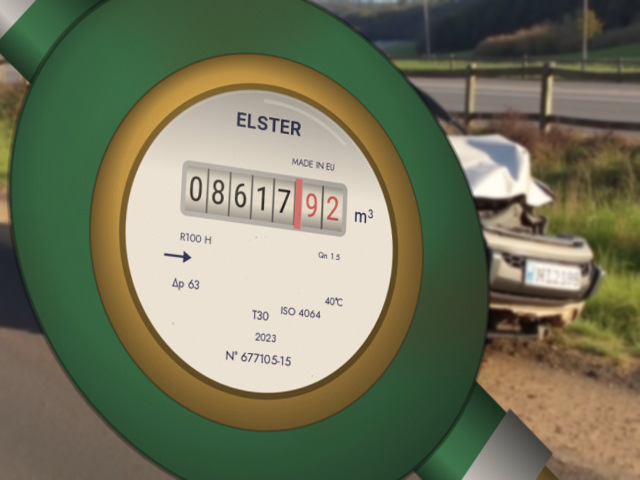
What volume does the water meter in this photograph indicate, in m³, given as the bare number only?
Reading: 8617.92
